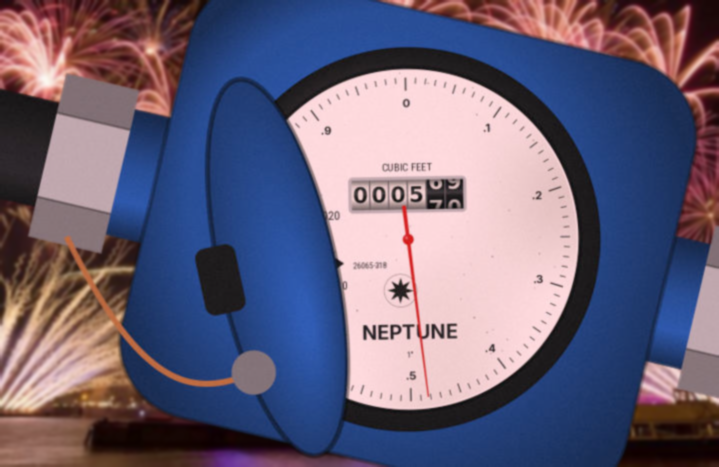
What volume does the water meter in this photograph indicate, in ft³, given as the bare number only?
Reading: 569.48
